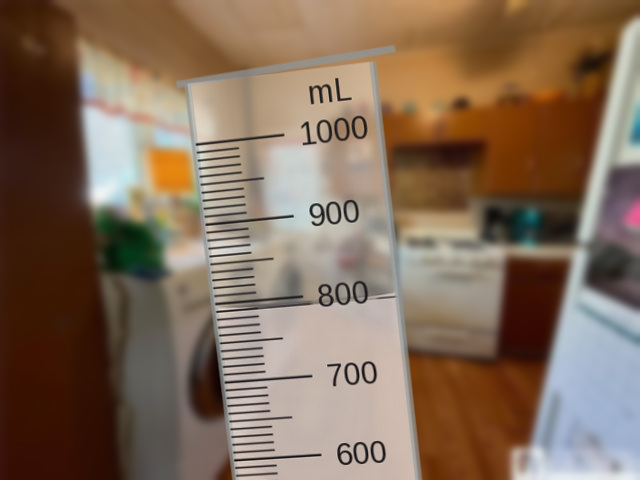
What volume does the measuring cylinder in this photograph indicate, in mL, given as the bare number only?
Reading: 790
